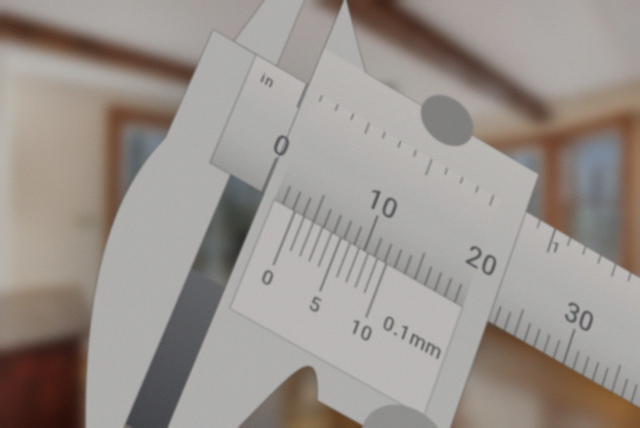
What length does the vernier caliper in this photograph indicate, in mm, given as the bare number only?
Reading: 3.2
